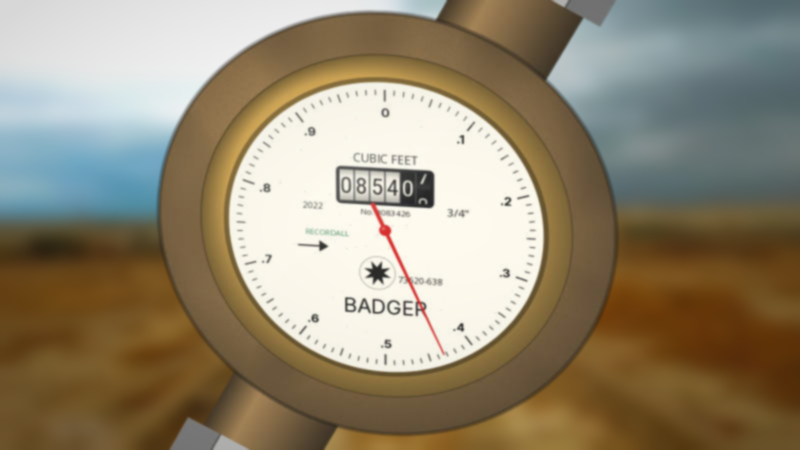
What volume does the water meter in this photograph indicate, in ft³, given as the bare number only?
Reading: 85407.43
